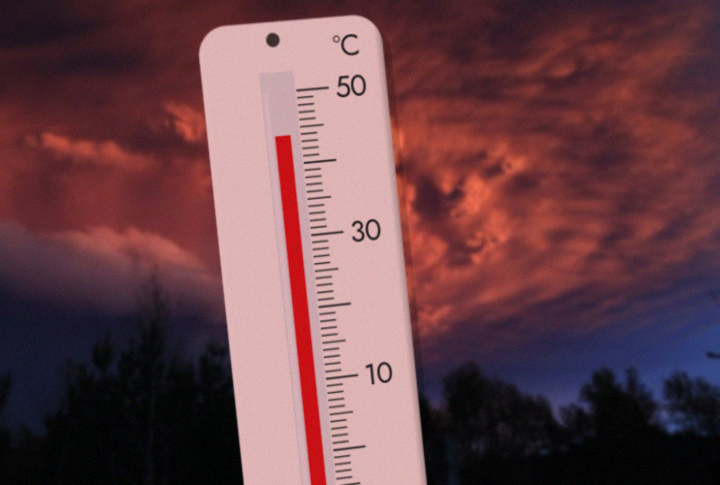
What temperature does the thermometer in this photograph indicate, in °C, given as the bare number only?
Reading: 44
